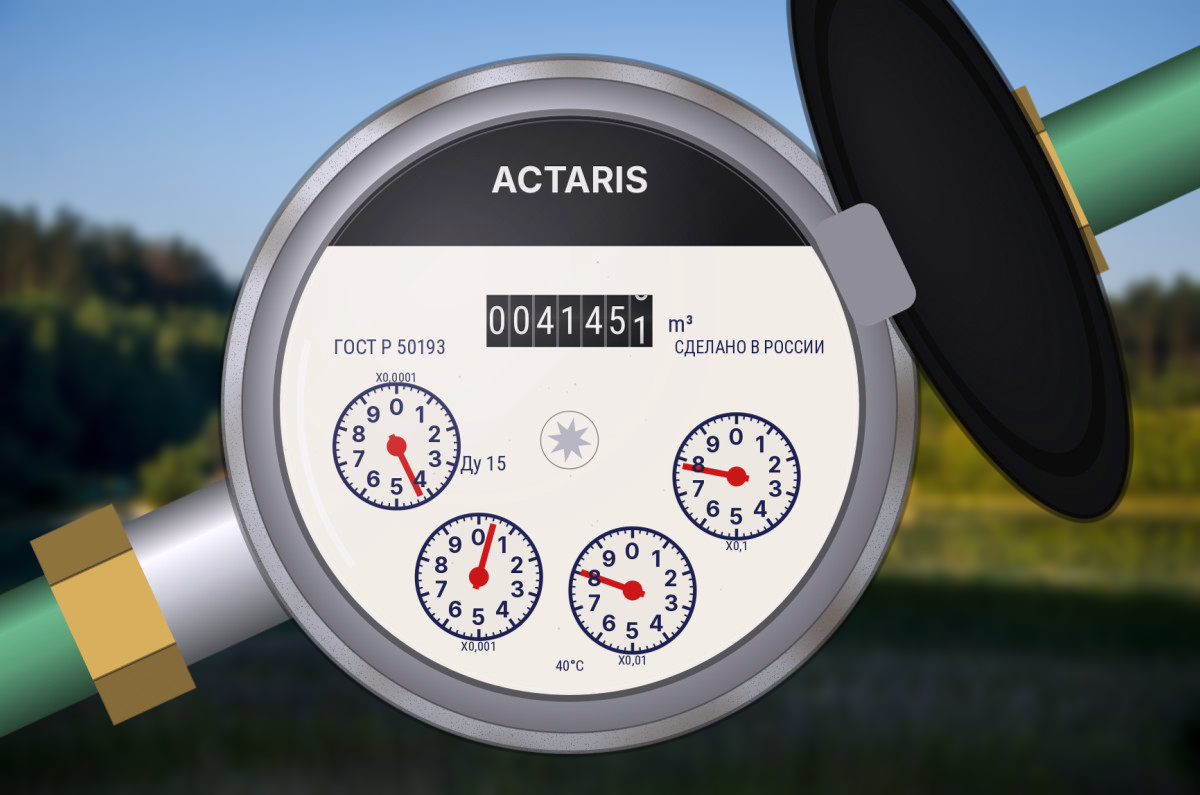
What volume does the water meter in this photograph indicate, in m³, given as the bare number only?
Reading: 41450.7804
